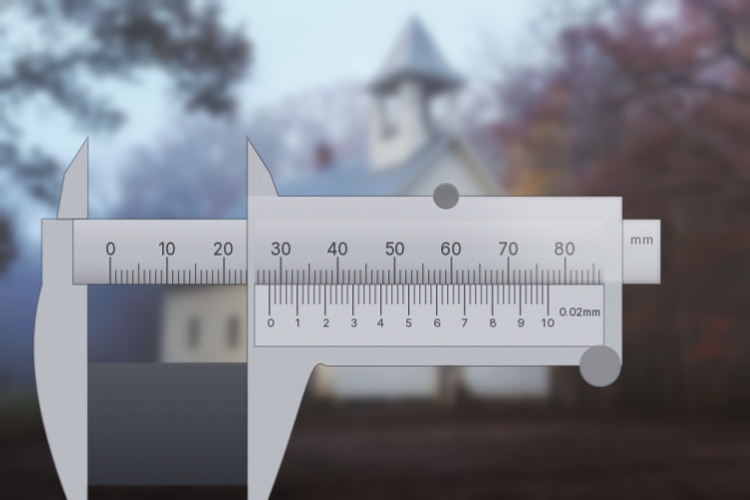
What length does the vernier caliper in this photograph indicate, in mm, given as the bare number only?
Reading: 28.0
